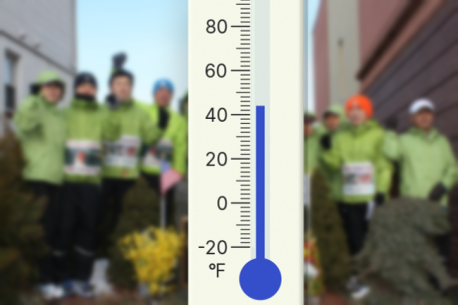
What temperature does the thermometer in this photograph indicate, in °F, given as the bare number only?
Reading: 44
